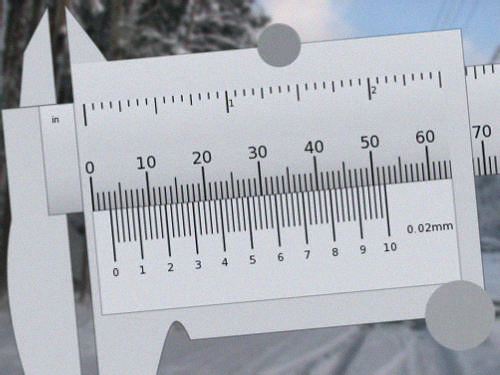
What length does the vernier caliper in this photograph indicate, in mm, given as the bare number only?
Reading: 3.0
